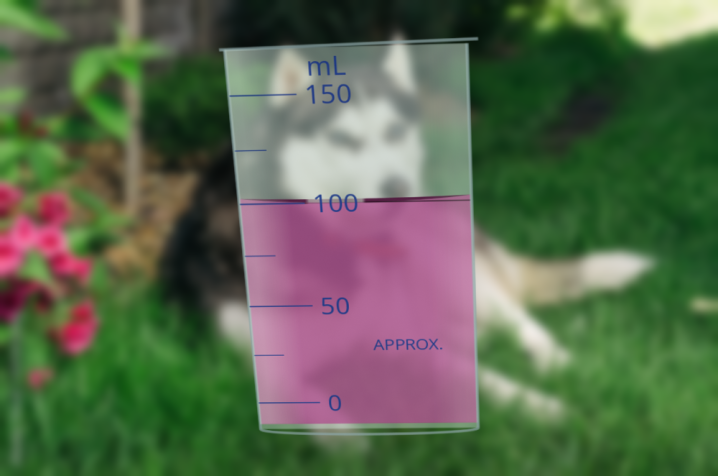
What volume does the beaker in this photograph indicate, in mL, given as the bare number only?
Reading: 100
